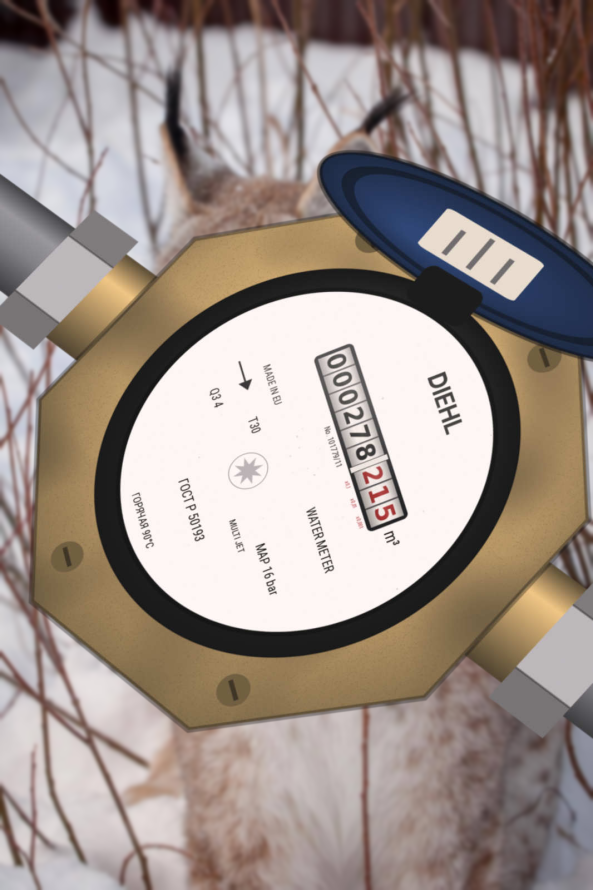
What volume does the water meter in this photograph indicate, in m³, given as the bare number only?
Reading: 278.215
